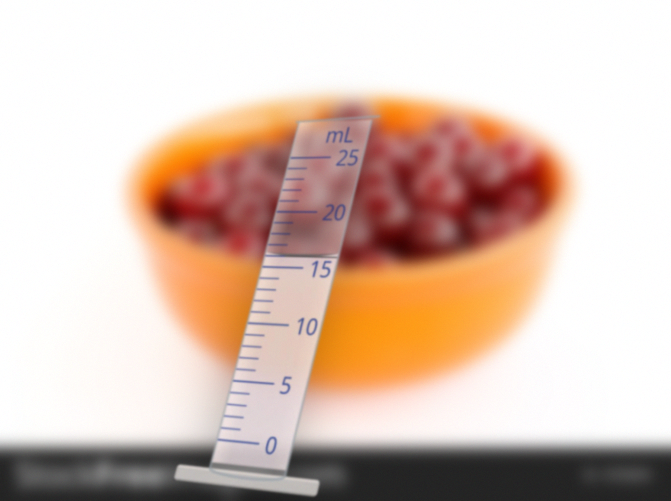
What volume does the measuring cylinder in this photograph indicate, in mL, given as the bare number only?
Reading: 16
